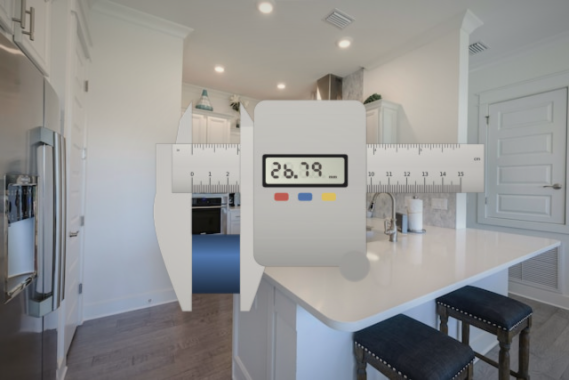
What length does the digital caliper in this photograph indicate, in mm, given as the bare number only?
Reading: 26.79
